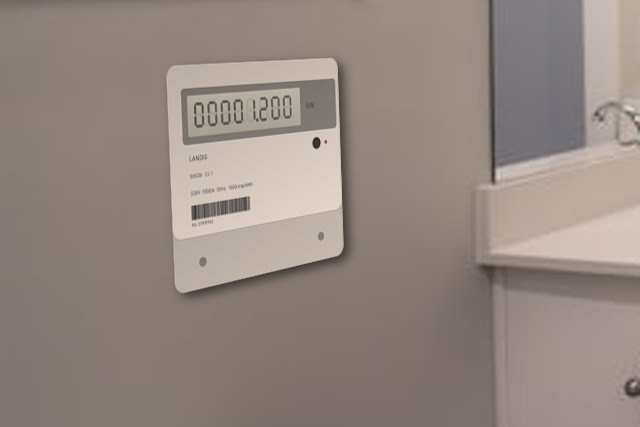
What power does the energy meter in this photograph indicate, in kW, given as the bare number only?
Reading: 1.200
